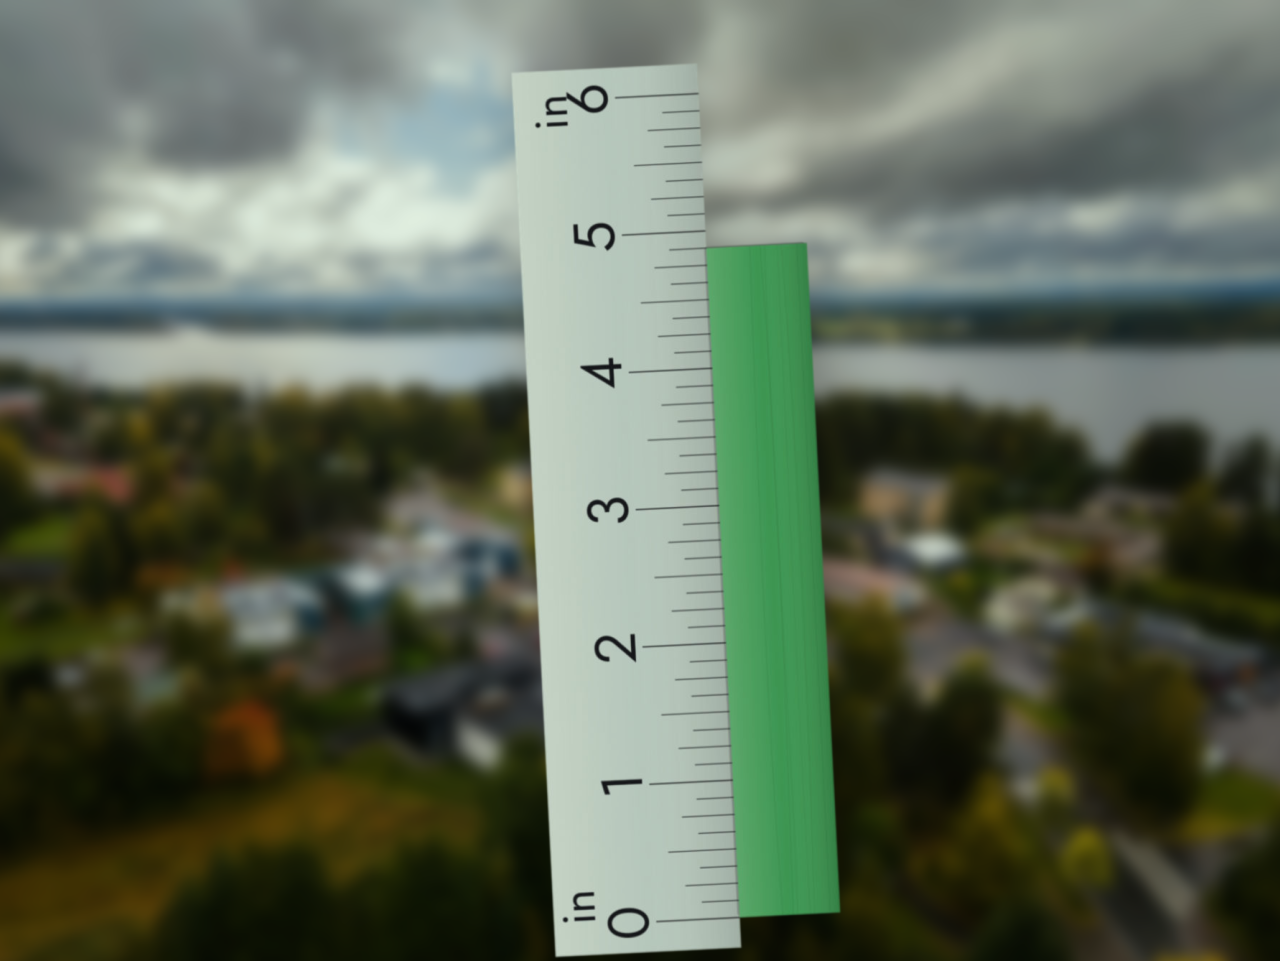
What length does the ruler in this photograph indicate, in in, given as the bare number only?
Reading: 4.875
